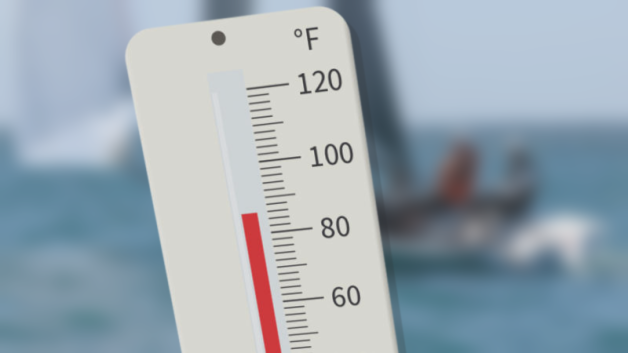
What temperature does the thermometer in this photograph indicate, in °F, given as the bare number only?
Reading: 86
